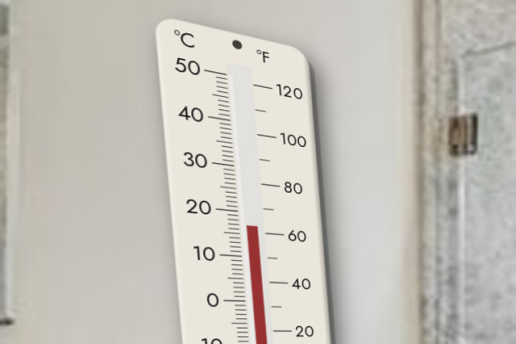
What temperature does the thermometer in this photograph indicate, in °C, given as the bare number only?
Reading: 17
